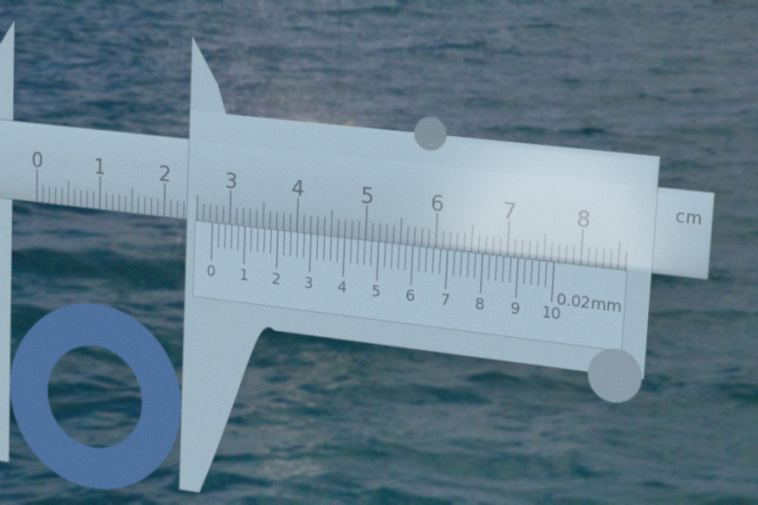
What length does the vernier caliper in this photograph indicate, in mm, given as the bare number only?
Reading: 27.4
